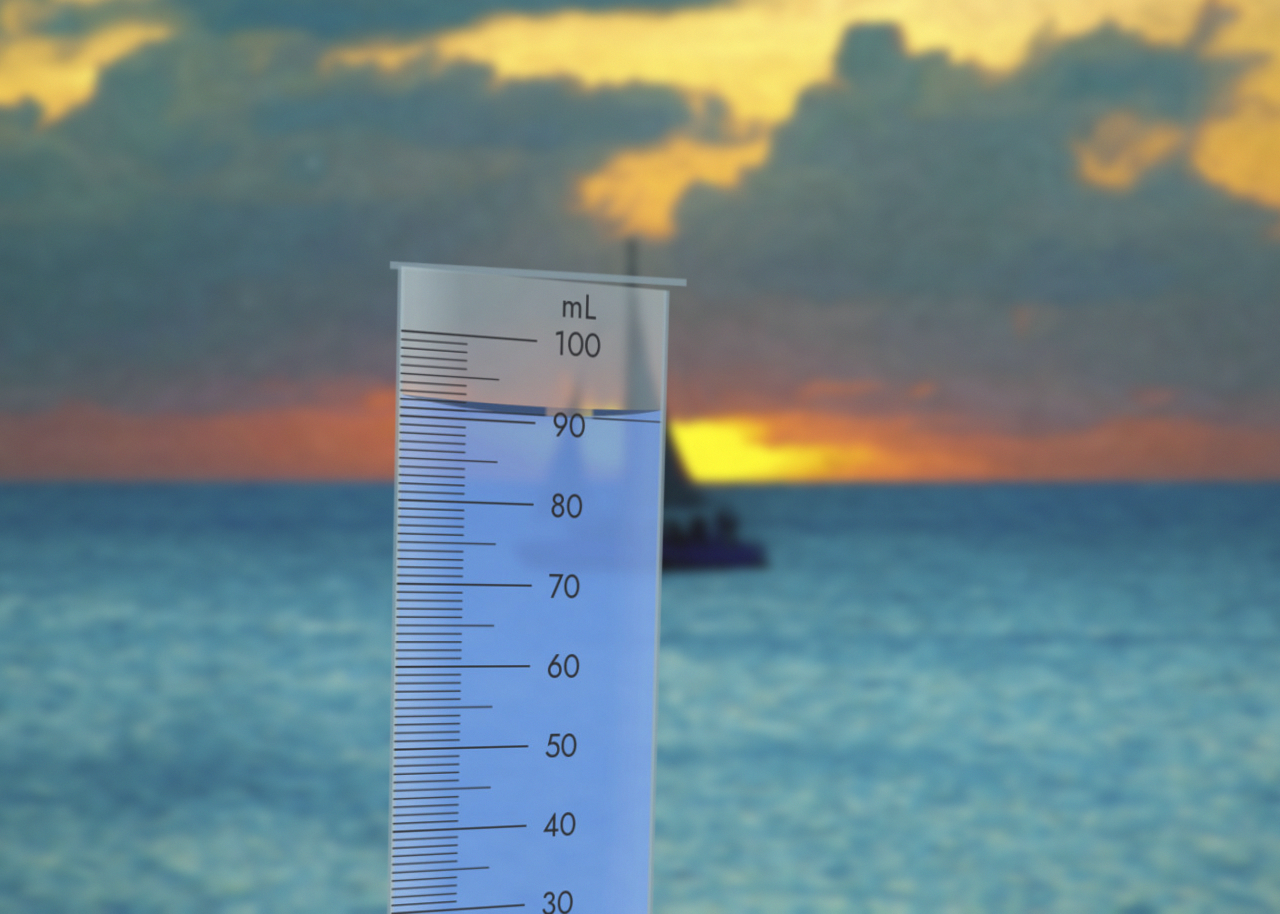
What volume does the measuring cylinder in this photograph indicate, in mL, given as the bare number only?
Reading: 91
